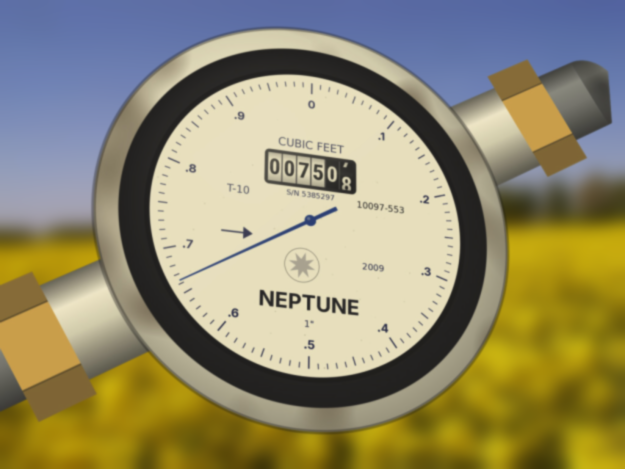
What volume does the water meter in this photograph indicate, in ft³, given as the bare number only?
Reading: 7507.66
